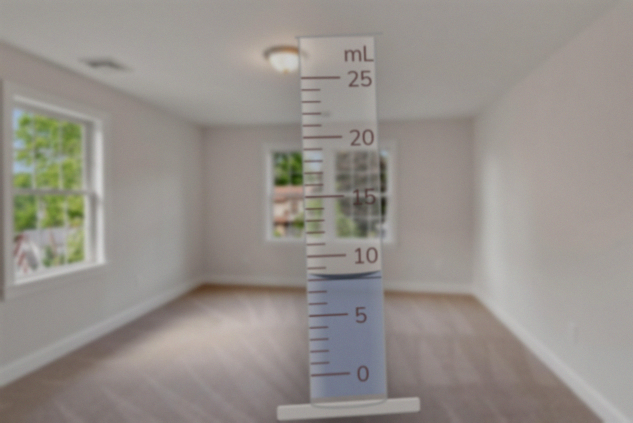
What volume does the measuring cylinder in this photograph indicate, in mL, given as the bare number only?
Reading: 8
